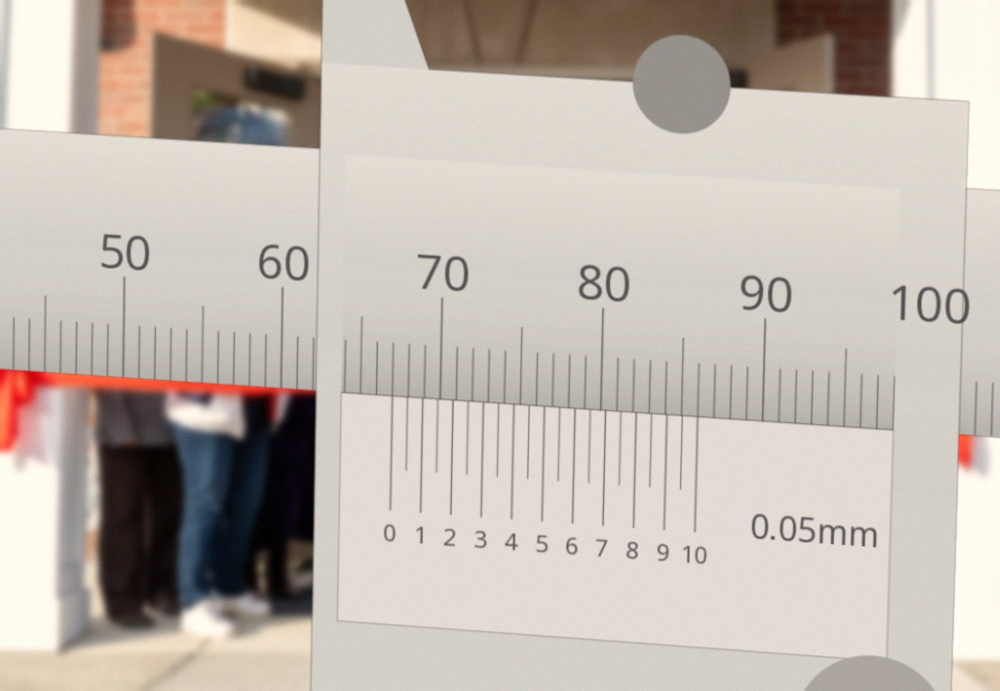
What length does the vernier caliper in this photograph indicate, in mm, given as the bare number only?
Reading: 67.0
